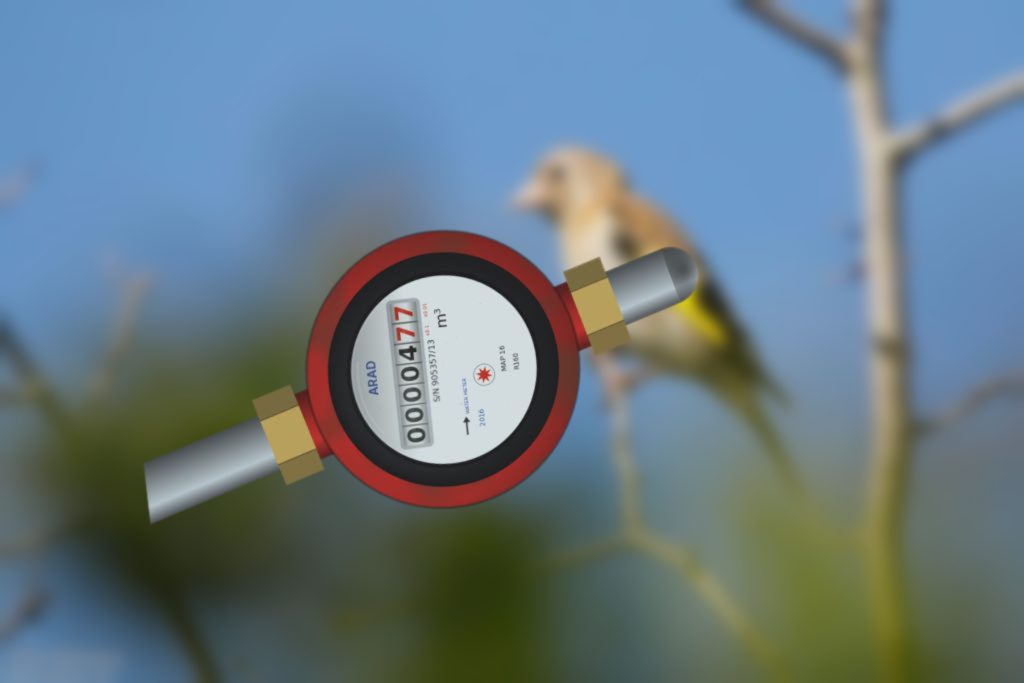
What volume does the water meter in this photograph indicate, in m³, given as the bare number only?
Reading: 4.77
